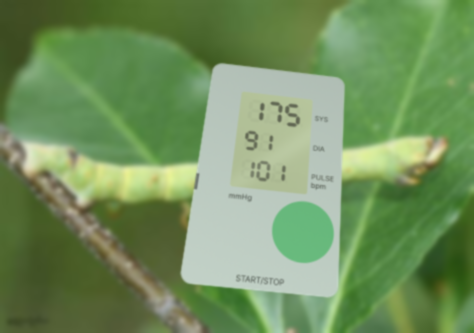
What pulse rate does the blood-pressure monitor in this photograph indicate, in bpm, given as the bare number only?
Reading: 101
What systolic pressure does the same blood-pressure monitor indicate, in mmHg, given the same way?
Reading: 175
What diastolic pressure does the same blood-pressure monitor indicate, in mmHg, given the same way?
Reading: 91
